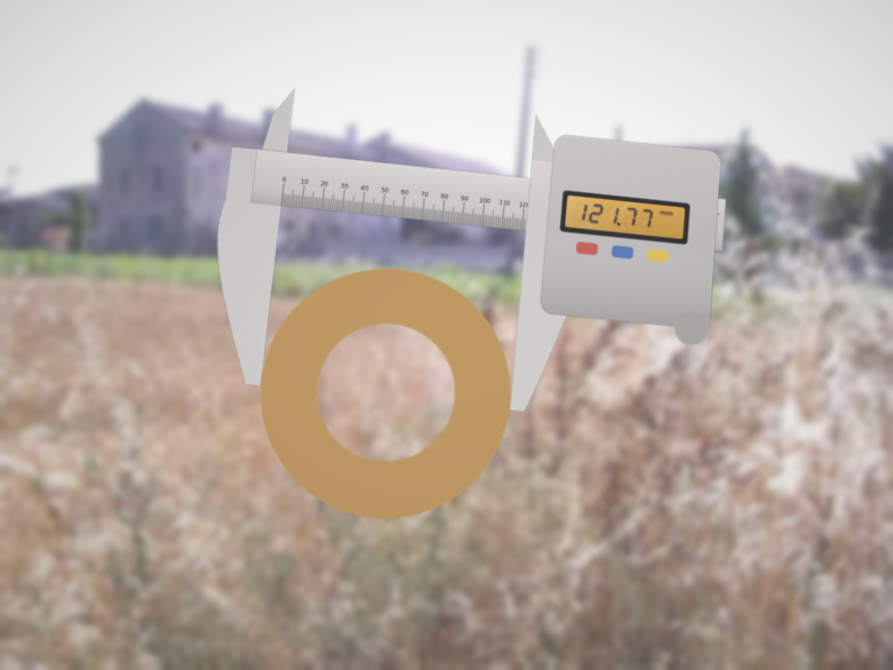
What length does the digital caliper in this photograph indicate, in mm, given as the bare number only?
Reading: 121.77
